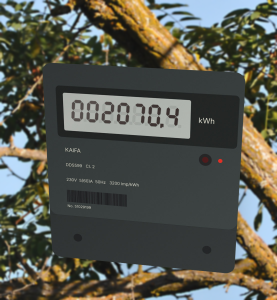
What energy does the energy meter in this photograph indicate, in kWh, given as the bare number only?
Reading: 2070.4
